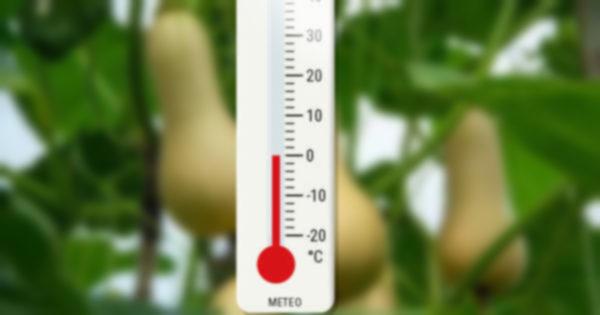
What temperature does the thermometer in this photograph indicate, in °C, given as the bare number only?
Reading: 0
